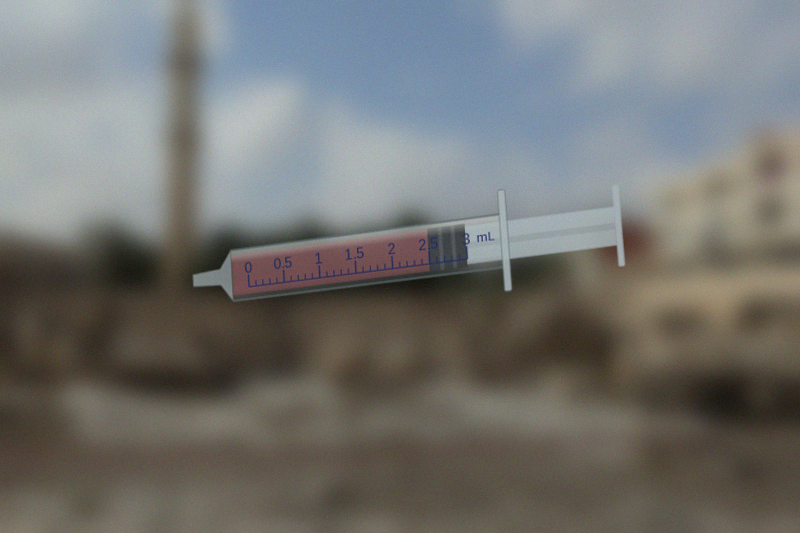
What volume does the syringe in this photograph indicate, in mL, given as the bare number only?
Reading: 2.5
